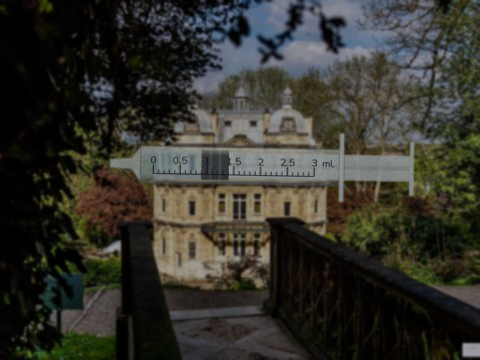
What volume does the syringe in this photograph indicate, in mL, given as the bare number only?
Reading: 0.9
